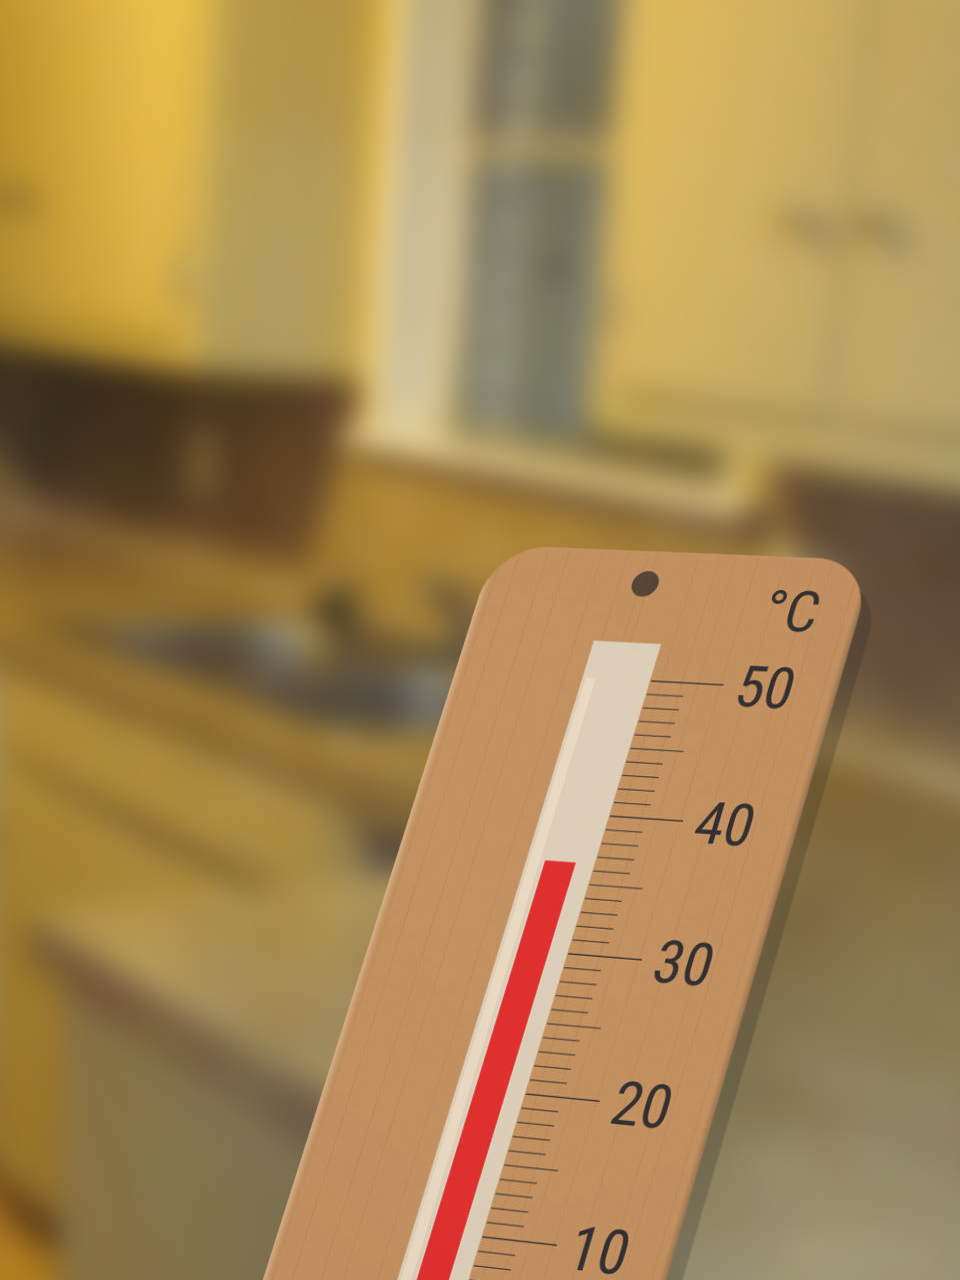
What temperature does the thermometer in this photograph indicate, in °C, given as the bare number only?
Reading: 36.5
